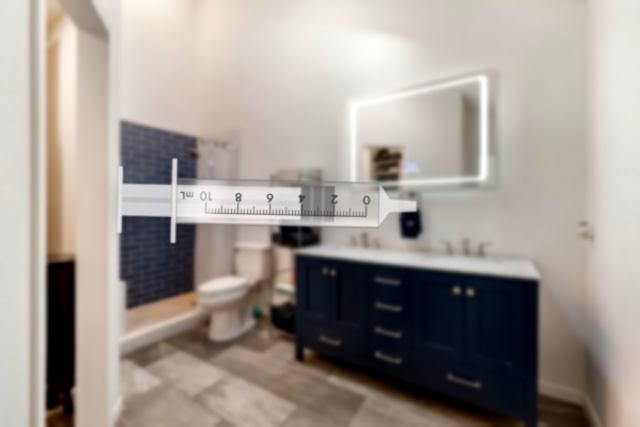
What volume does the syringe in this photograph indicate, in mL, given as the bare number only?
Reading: 2
